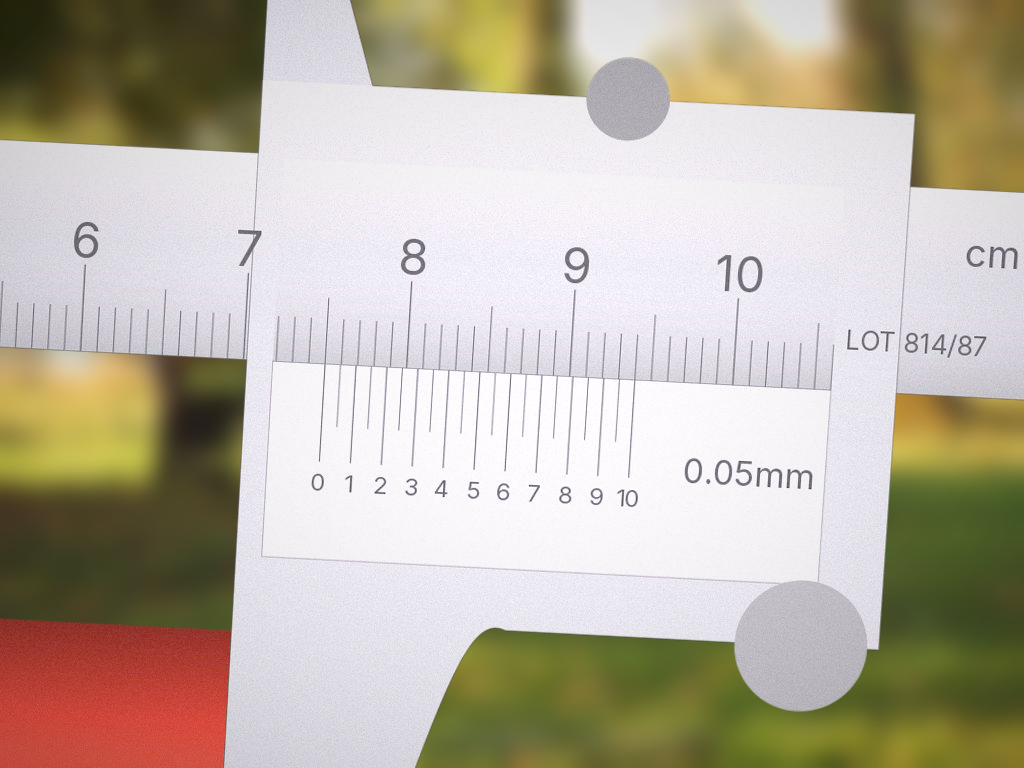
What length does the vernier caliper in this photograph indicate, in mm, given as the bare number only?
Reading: 75.0
